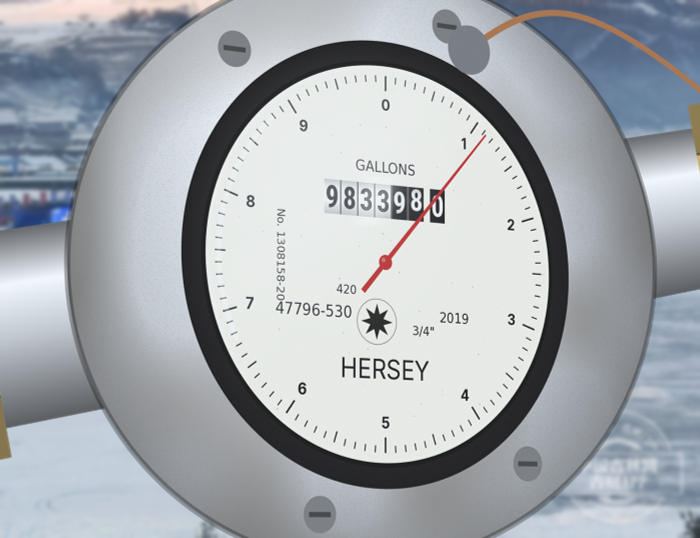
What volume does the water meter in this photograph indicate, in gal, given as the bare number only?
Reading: 9833981.1
